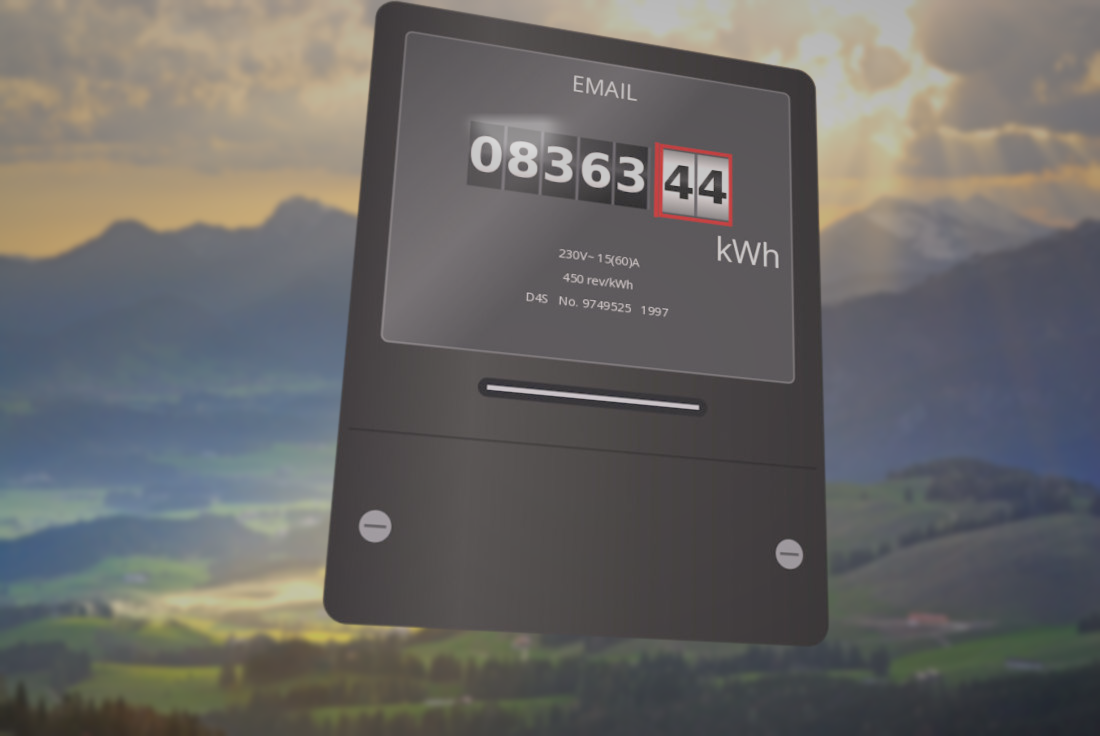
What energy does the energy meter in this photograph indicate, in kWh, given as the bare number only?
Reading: 8363.44
